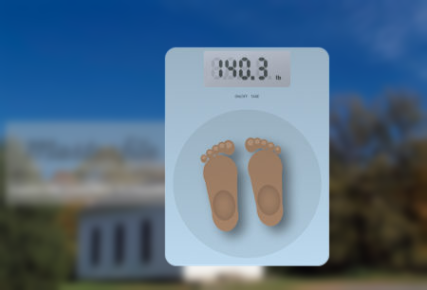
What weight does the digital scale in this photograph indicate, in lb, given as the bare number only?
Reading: 140.3
